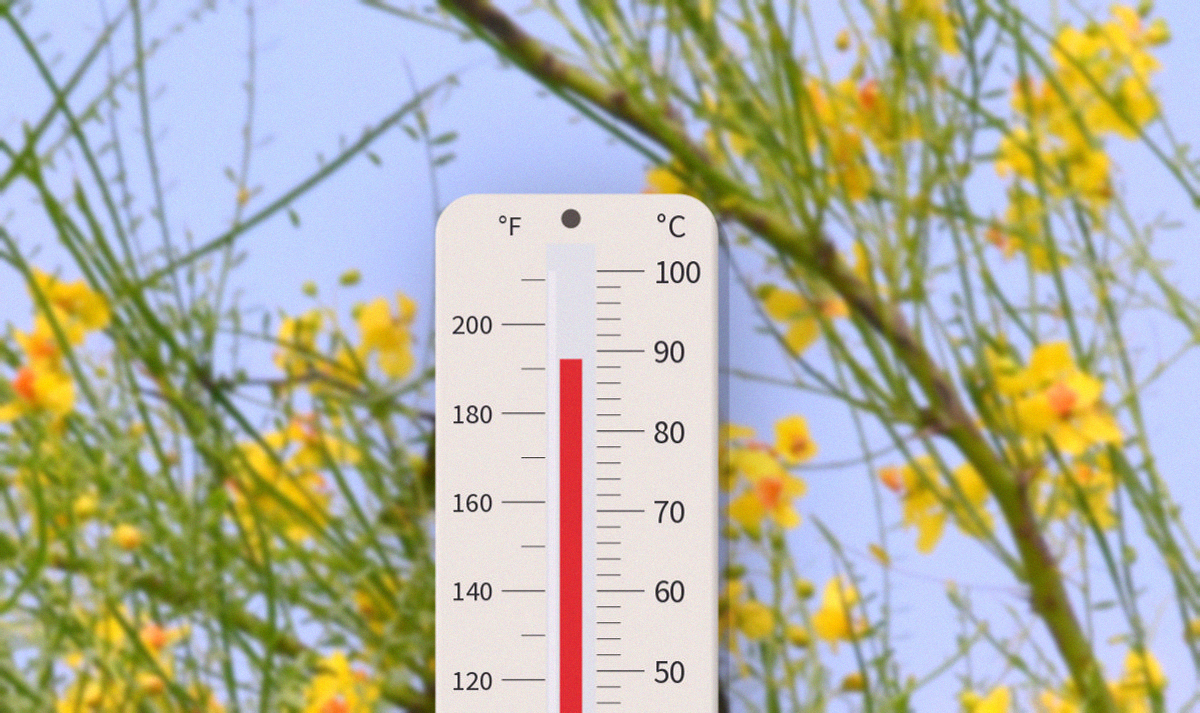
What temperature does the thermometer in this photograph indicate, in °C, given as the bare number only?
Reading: 89
